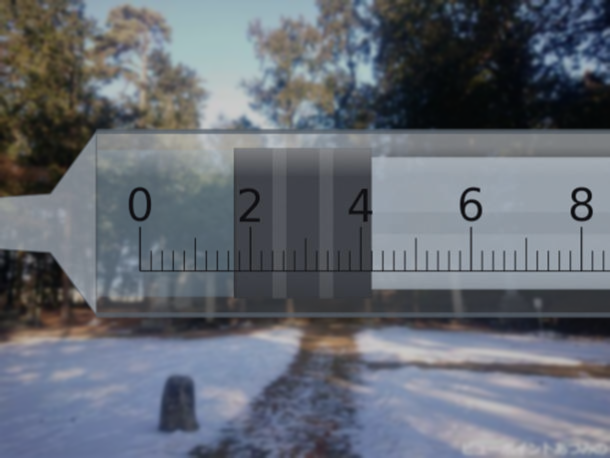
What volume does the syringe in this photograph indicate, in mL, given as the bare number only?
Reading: 1.7
